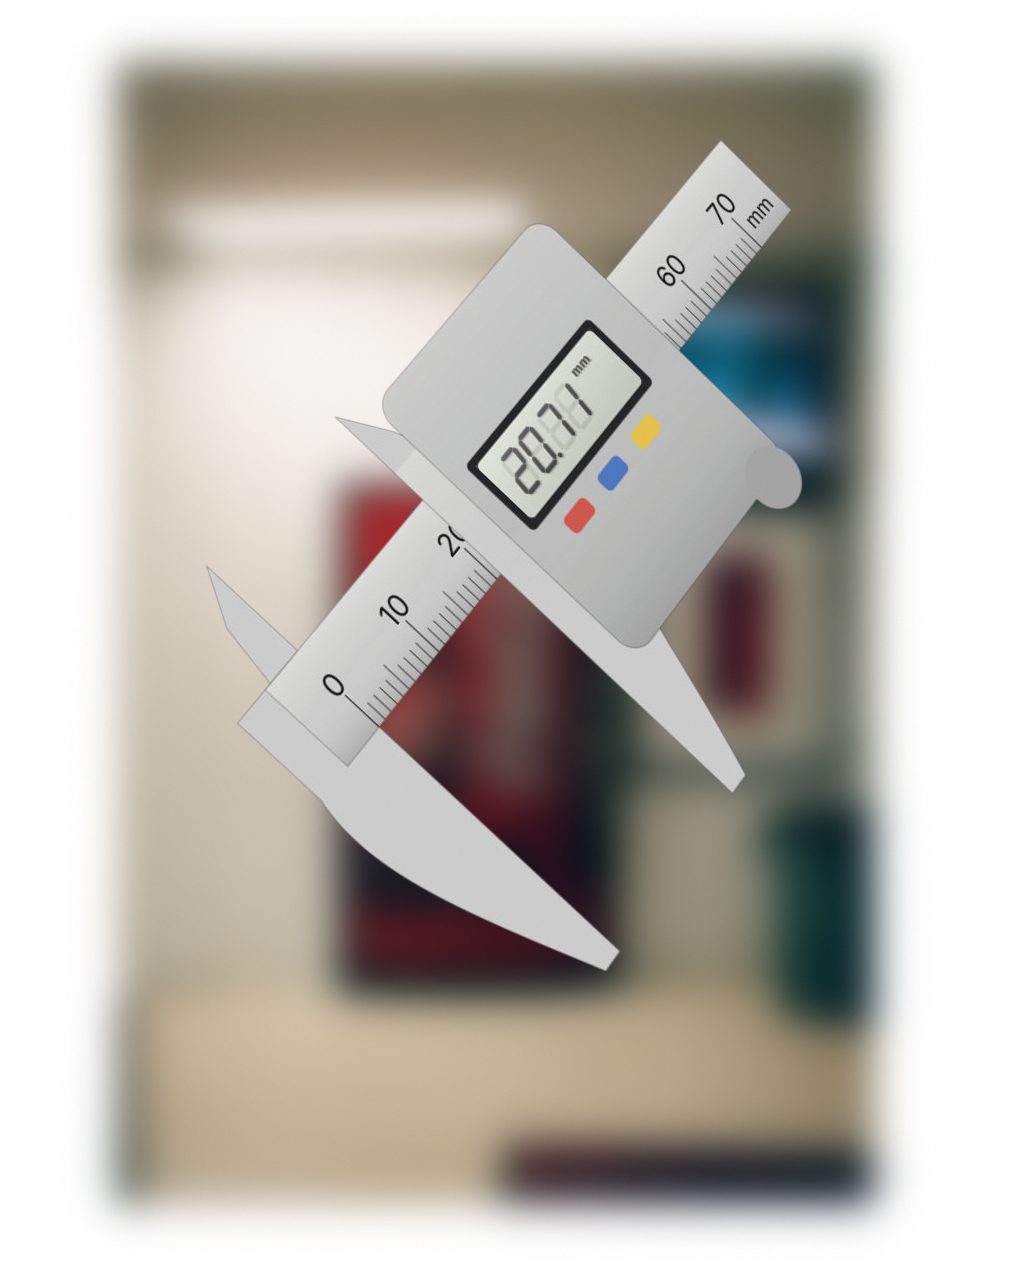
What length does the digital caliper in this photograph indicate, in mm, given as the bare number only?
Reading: 20.71
